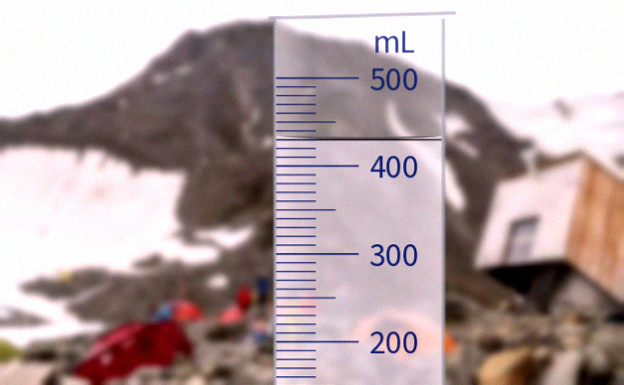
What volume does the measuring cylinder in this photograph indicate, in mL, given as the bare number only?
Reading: 430
